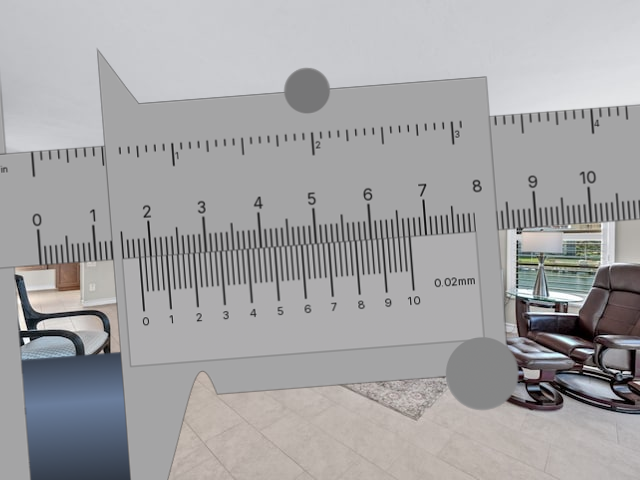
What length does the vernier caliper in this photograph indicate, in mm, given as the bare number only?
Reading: 18.0
